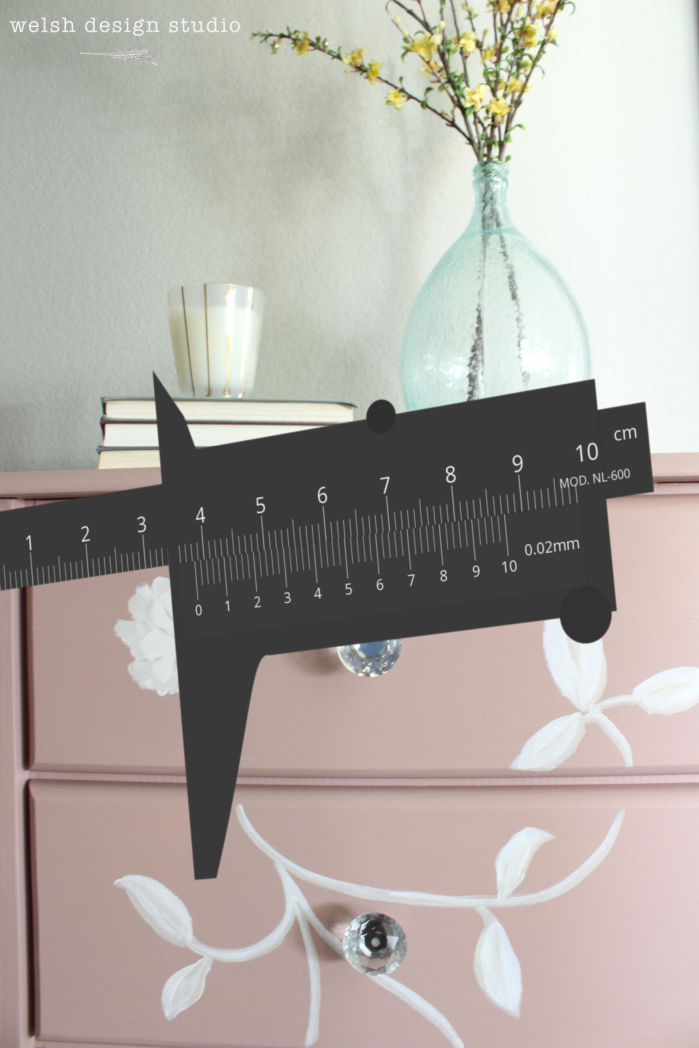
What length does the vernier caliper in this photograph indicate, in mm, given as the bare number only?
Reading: 38.4
